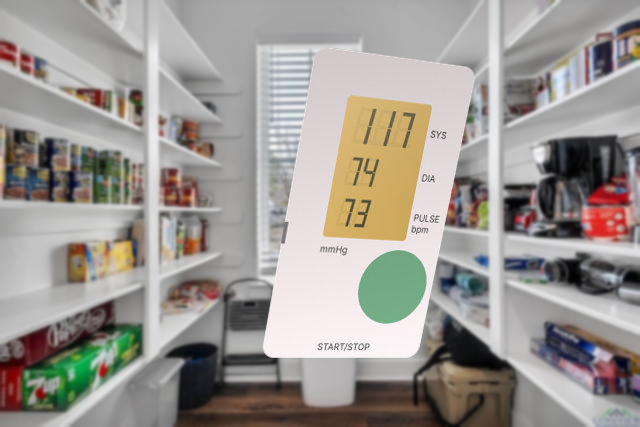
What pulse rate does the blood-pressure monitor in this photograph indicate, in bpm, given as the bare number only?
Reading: 73
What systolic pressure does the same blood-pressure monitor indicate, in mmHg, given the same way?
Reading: 117
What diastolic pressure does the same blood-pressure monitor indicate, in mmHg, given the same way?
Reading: 74
